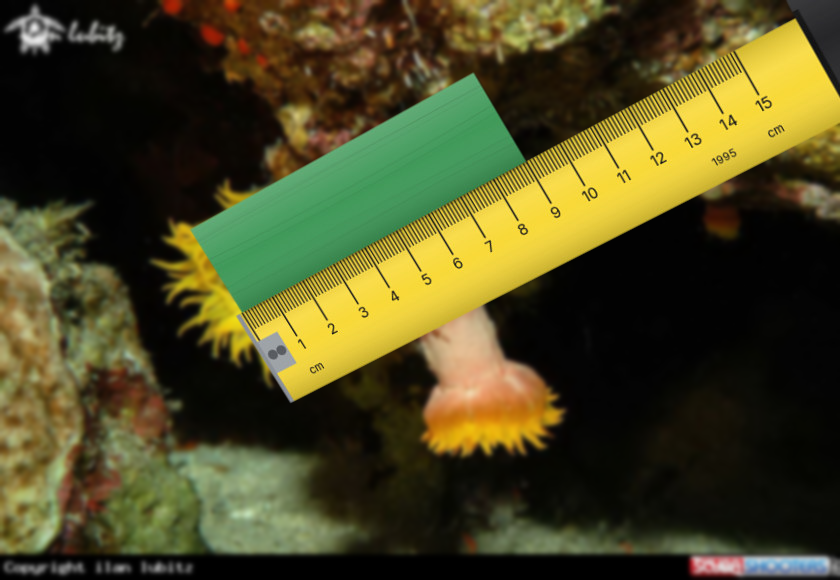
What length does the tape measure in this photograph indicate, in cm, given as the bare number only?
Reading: 9
